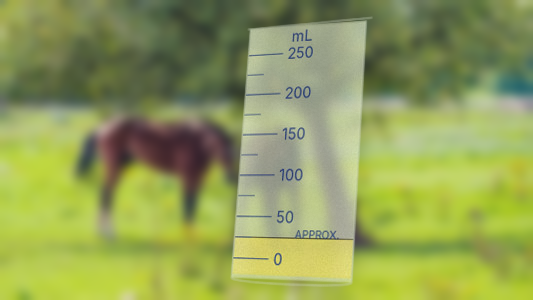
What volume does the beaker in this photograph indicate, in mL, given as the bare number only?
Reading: 25
